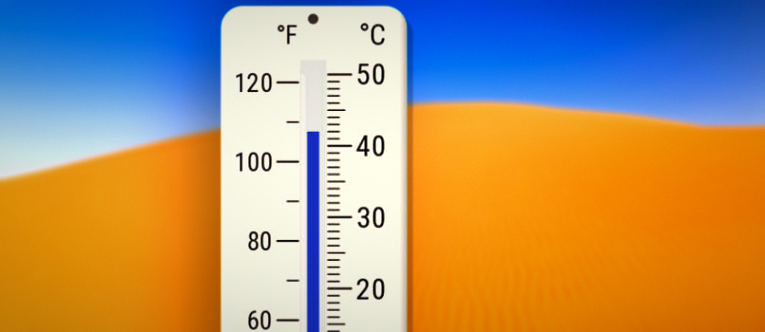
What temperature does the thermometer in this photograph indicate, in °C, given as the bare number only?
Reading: 42
